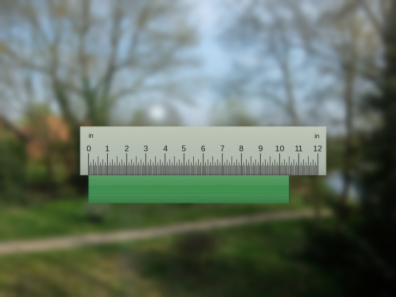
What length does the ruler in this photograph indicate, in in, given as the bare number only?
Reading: 10.5
